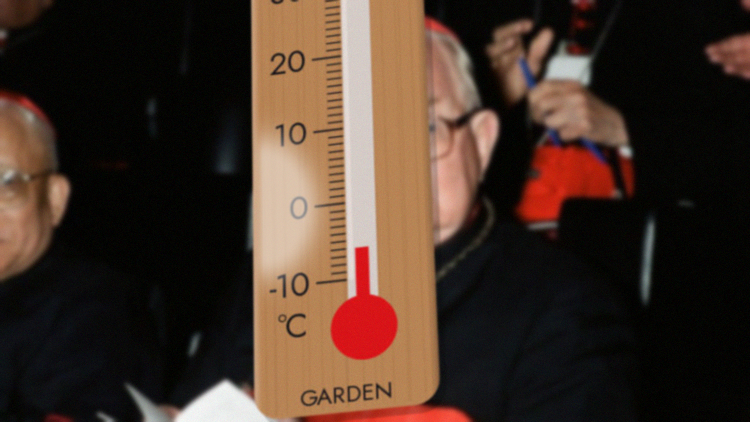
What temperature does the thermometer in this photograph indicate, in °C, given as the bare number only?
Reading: -6
